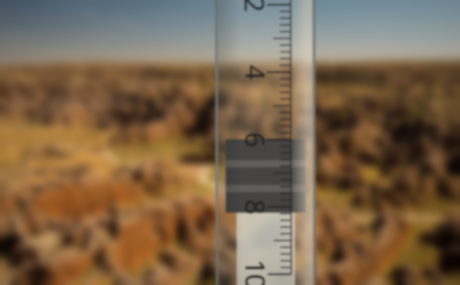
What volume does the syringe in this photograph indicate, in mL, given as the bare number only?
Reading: 6
